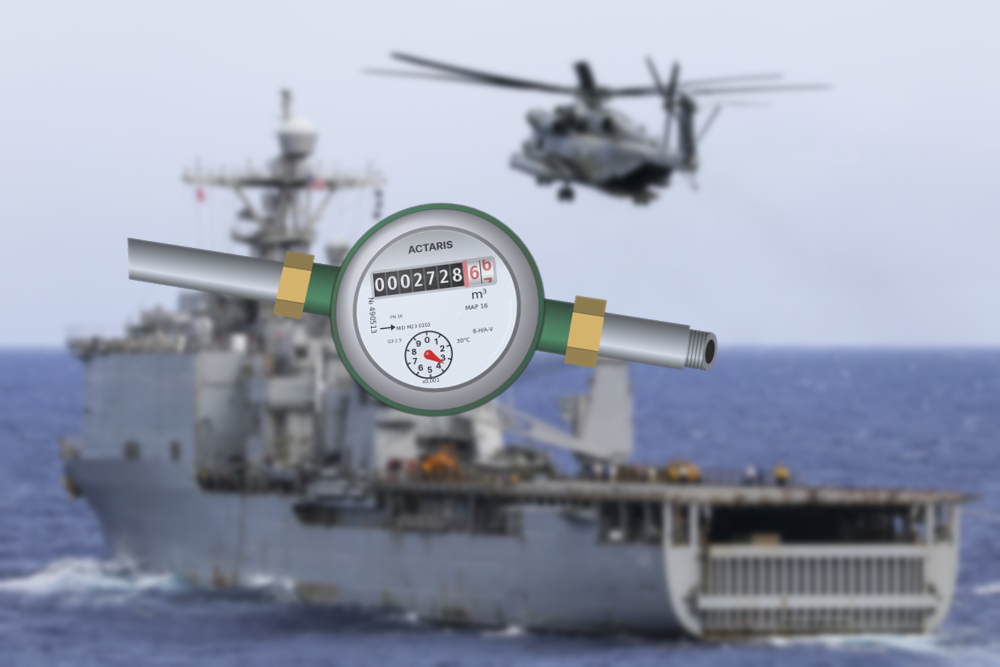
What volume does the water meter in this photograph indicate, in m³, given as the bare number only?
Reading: 2728.663
